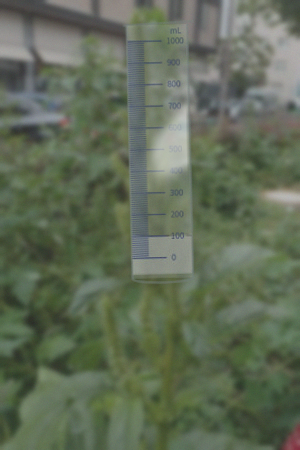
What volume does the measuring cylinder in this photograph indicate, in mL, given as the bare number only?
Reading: 100
